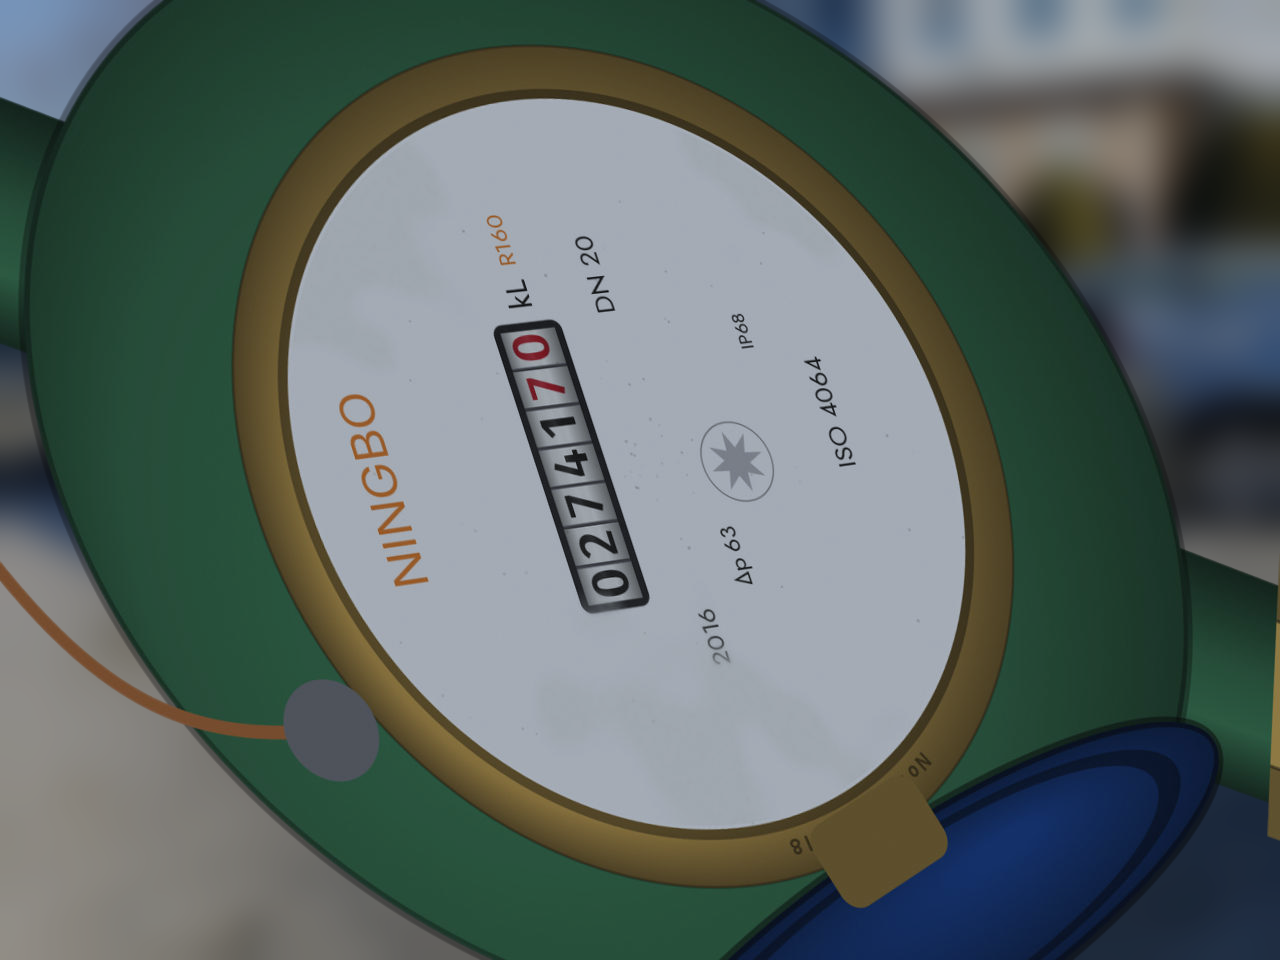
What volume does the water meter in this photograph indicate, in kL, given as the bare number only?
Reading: 2741.70
